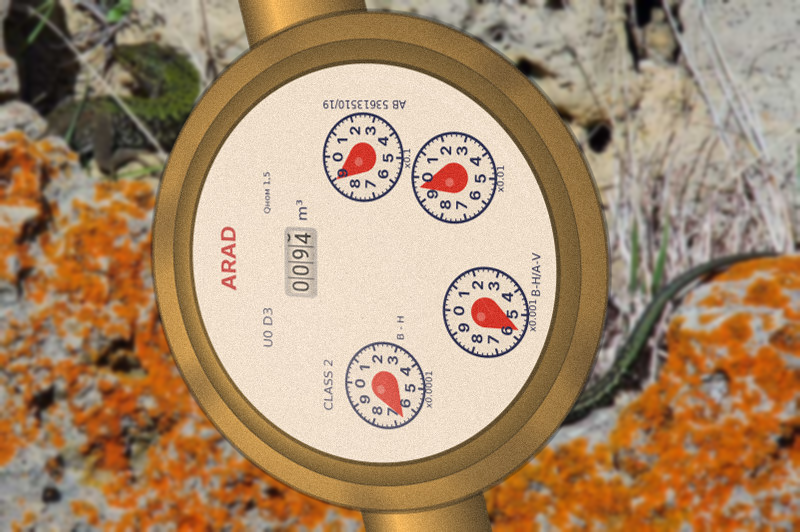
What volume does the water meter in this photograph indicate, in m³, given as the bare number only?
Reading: 93.8956
